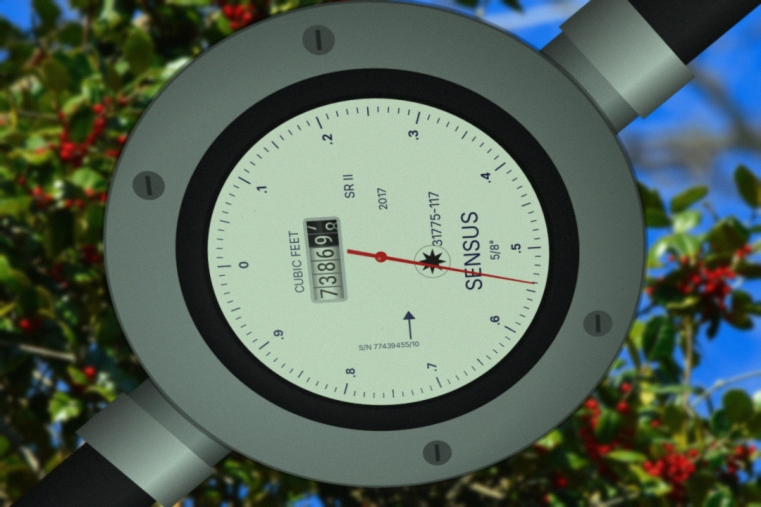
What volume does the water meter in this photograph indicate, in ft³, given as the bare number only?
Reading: 738697.54
